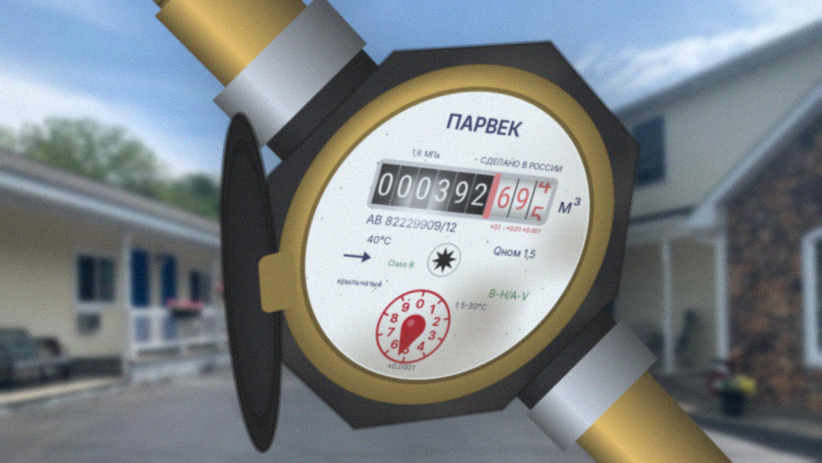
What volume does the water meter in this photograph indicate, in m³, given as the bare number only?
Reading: 392.6945
